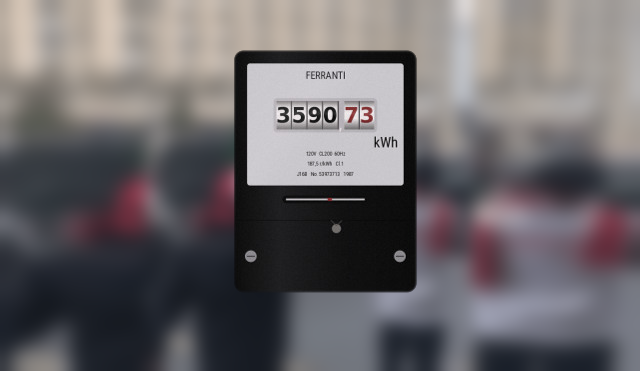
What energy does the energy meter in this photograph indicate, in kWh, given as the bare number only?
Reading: 3590.73
